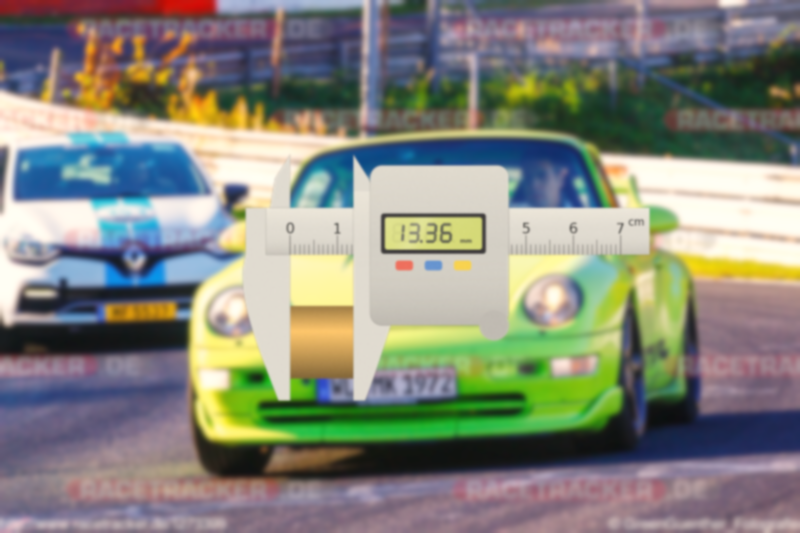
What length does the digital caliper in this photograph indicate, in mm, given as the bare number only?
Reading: 13.36
